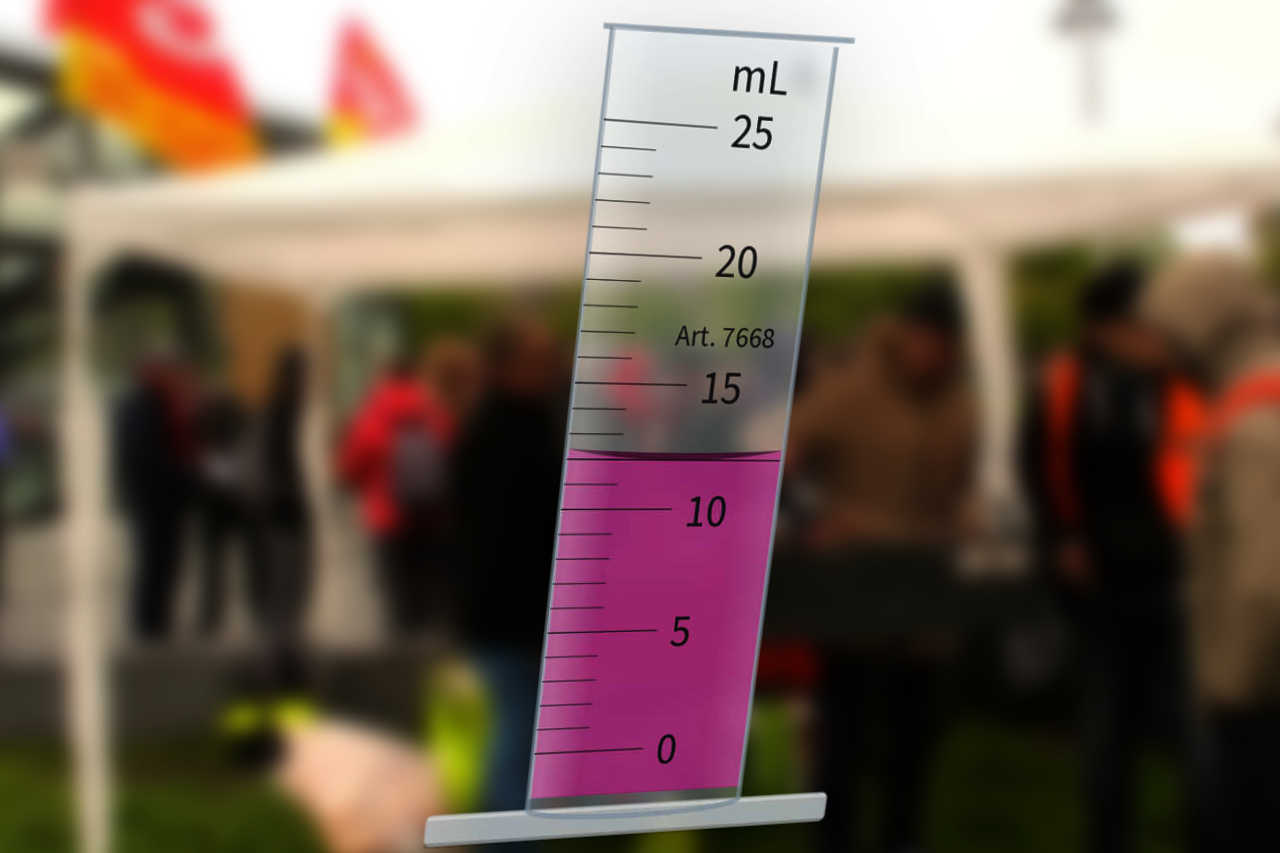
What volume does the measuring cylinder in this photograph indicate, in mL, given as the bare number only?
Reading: 12
